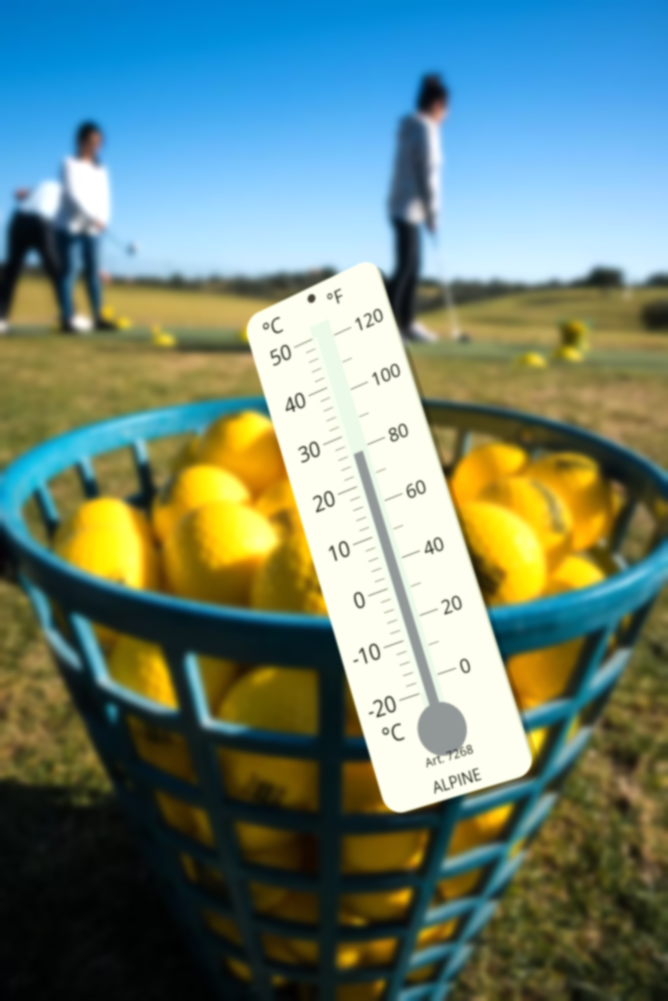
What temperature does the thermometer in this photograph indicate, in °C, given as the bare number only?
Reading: 26
